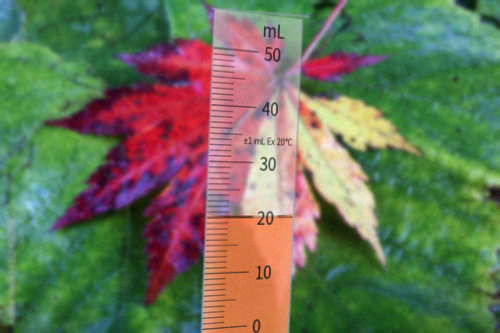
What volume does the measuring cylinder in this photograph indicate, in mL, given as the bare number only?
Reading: 20
